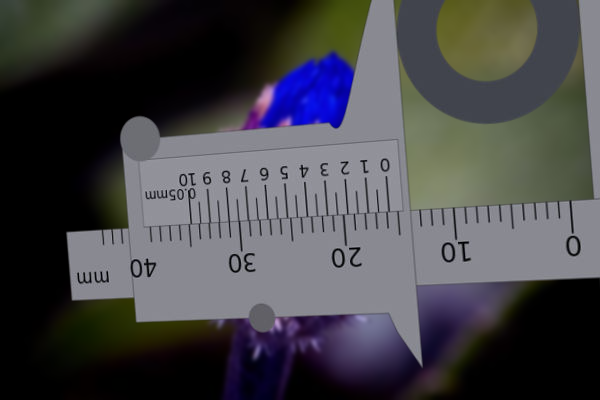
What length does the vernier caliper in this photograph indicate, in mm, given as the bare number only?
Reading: 15.8
